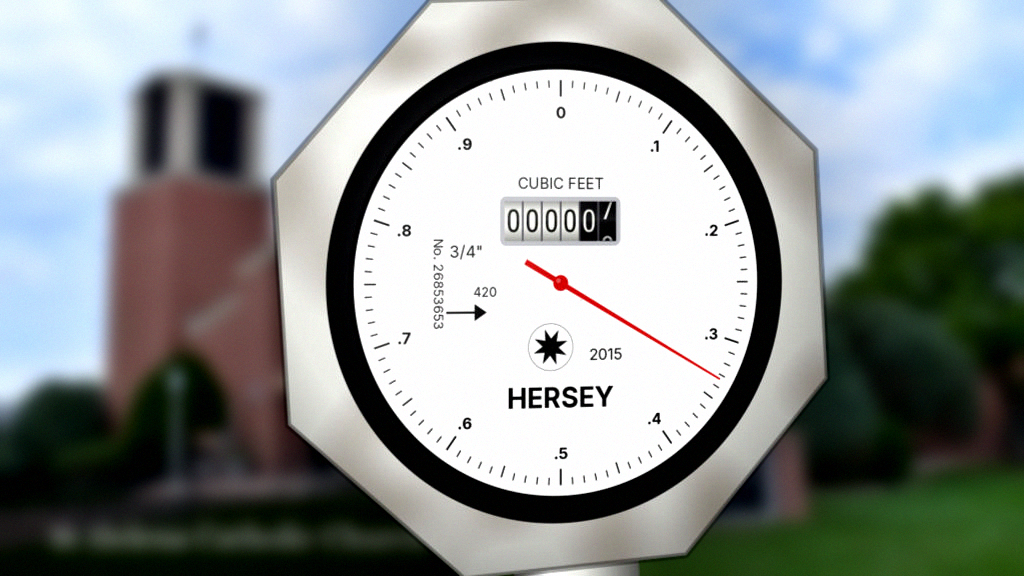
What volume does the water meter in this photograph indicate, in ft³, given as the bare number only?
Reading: 7.33
